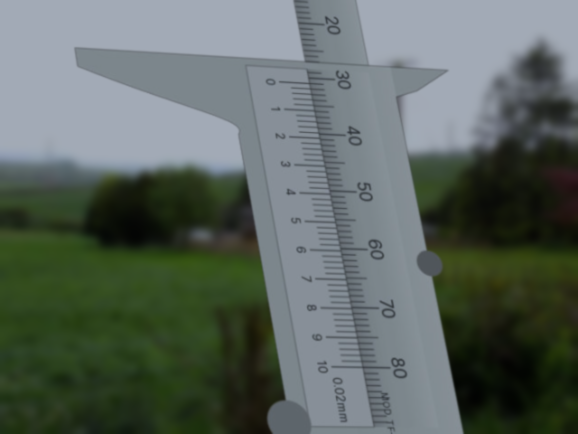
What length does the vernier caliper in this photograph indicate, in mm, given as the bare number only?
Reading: 31.0
